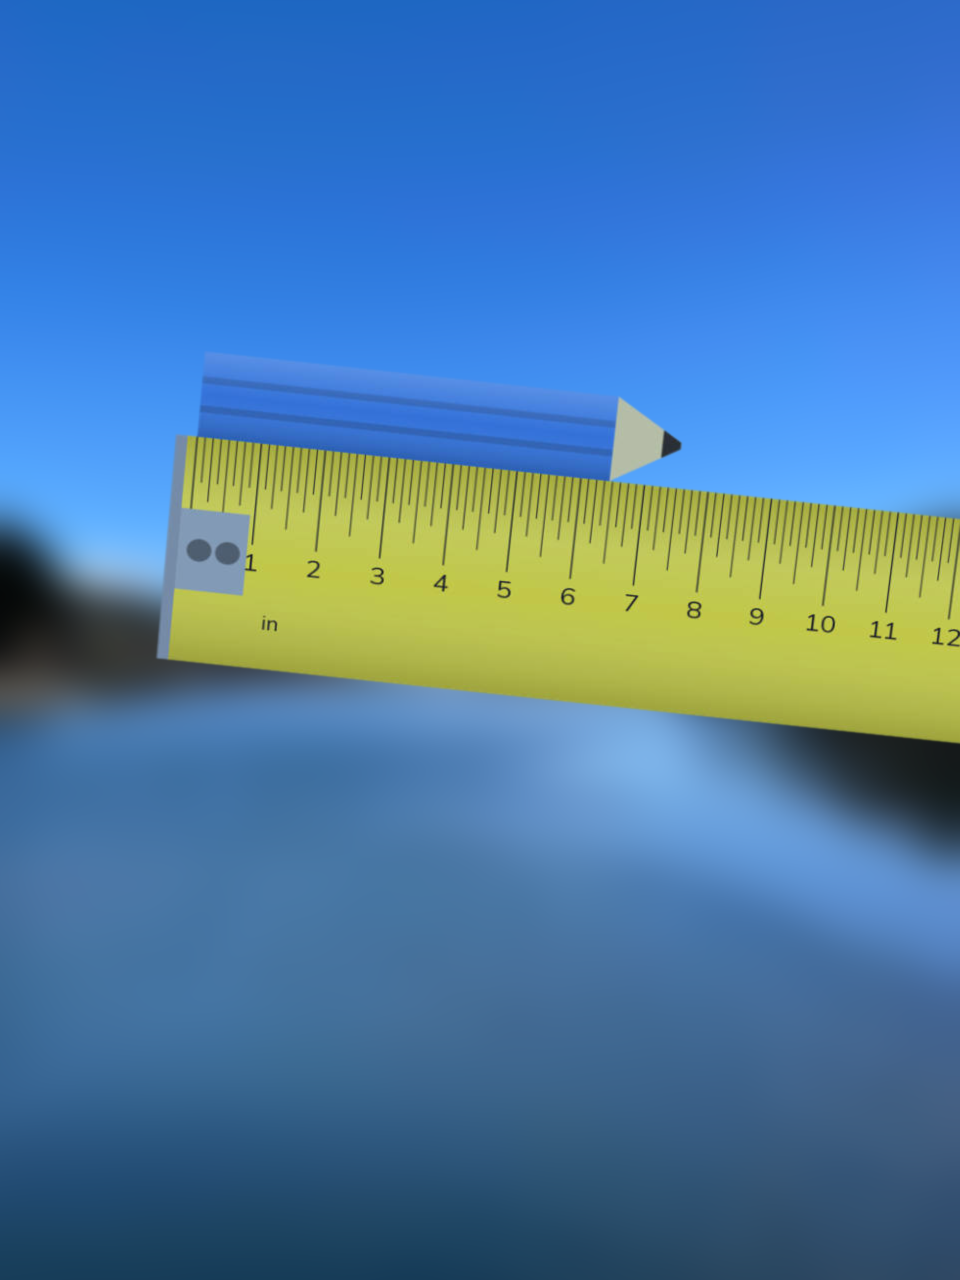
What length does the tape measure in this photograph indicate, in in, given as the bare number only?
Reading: 7.5
